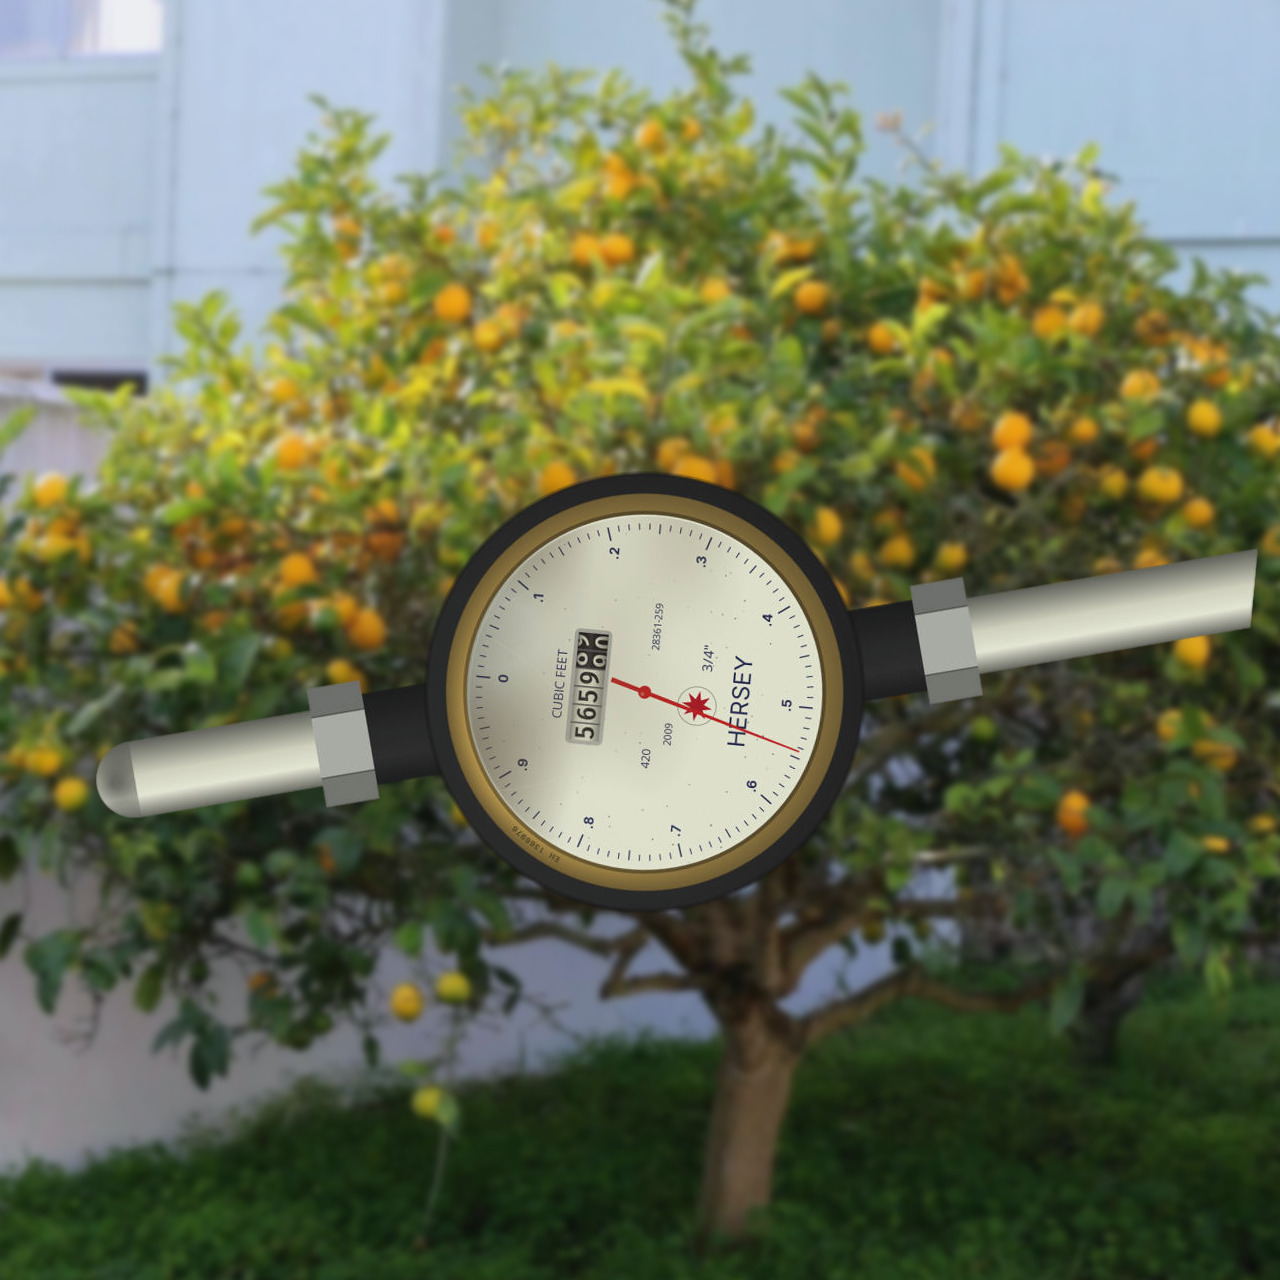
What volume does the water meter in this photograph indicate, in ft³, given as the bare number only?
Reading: 565989.54
